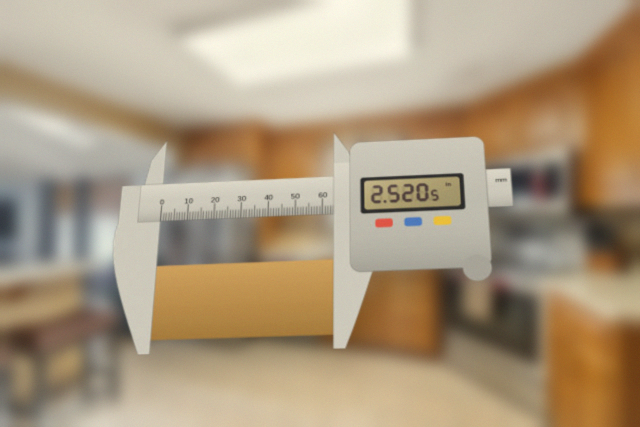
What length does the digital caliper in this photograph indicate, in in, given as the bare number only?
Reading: 2.5205
